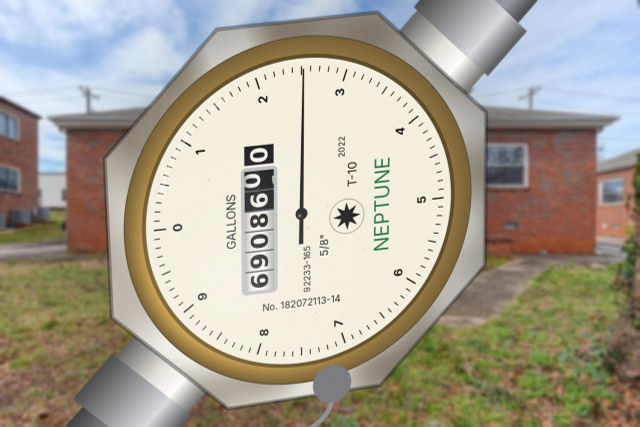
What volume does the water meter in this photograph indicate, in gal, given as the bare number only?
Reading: 6908602.5
